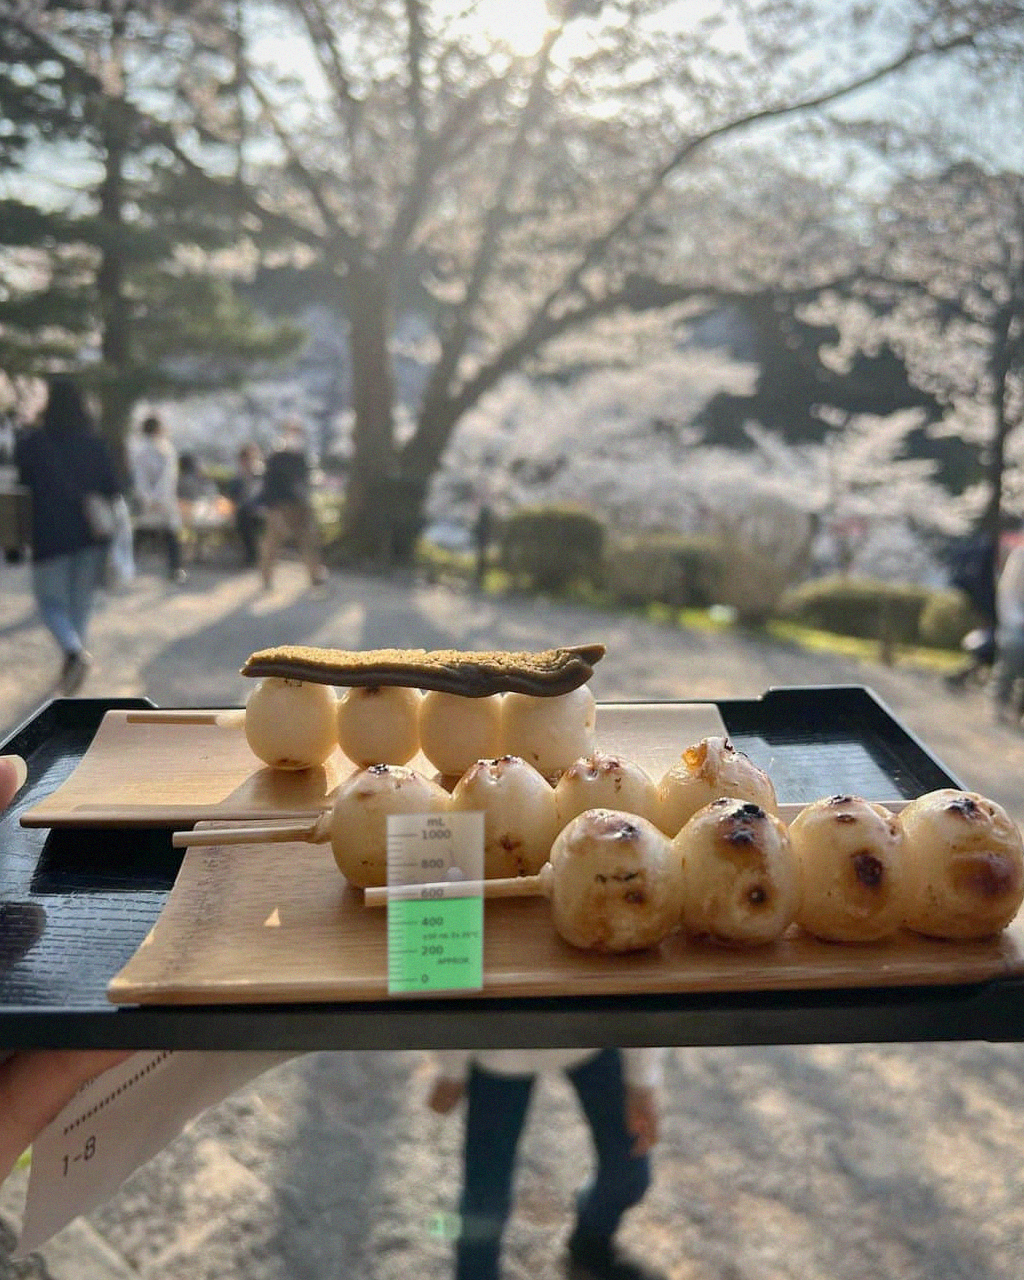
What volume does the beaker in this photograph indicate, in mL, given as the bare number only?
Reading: 550
